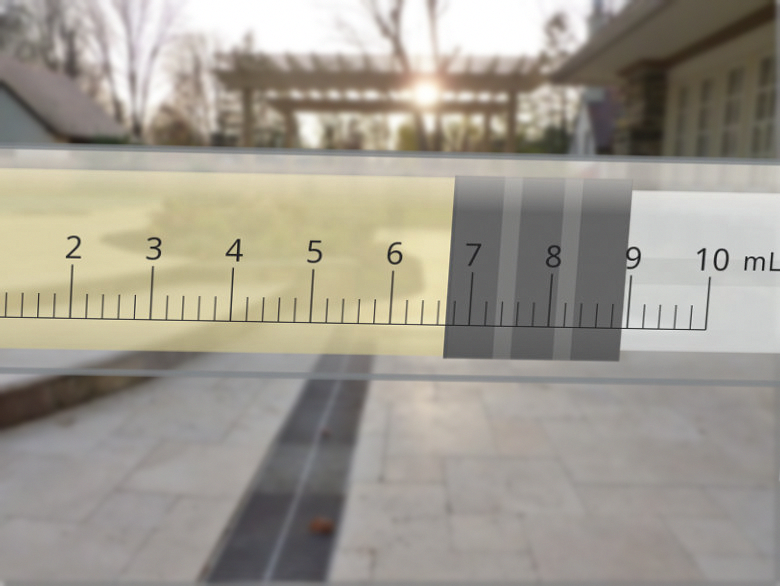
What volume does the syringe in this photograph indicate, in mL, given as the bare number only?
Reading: 6.7
